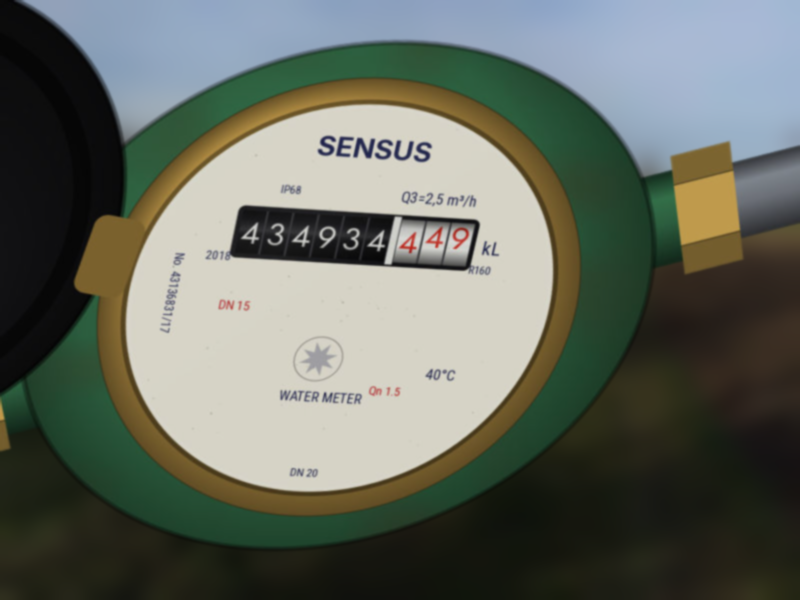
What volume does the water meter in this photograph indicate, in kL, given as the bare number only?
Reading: 434934.449
